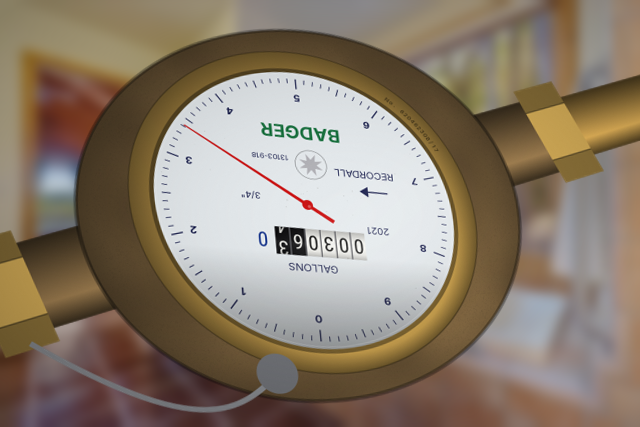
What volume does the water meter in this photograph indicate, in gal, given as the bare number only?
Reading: 30633.4
